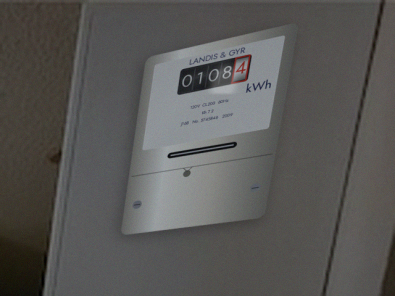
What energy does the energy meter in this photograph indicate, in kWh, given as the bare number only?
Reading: 108.4
